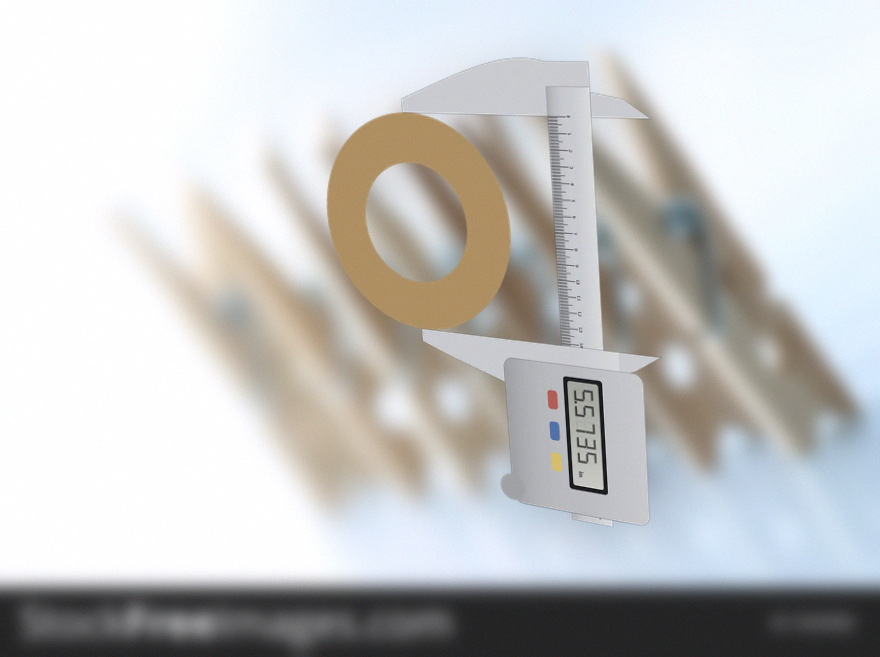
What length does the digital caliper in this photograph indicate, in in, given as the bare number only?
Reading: 5.5735
